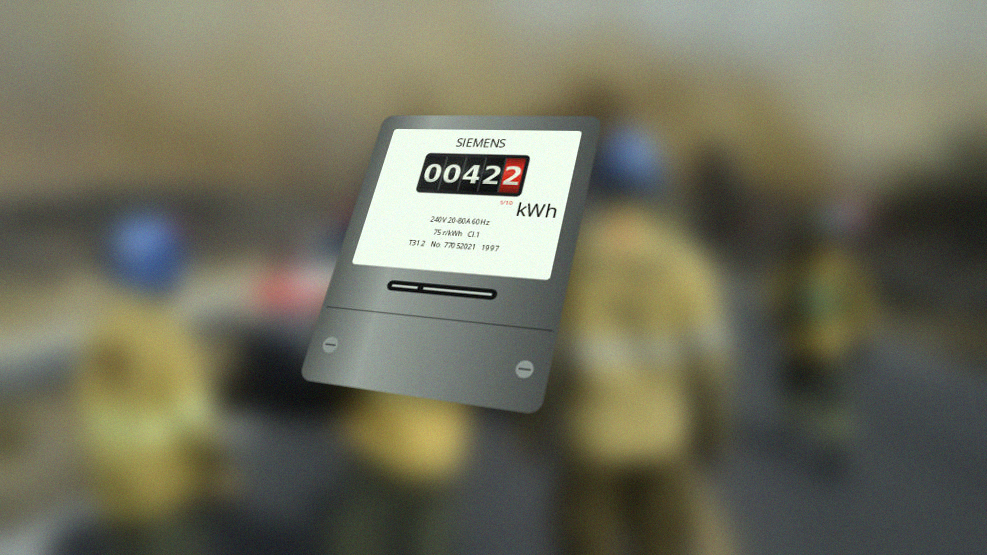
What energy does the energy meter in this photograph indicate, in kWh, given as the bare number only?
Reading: 42.2
